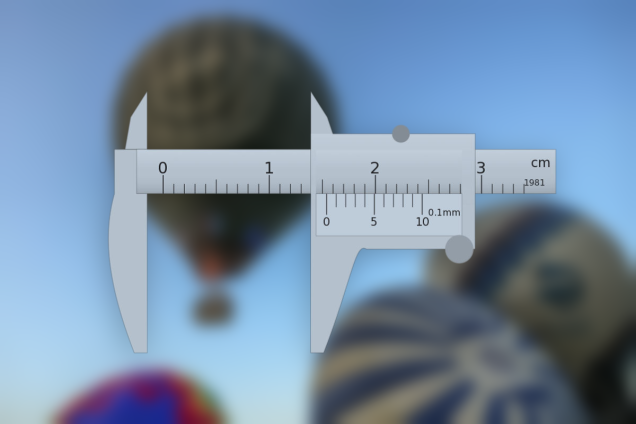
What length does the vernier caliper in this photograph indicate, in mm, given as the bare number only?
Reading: 15.4
